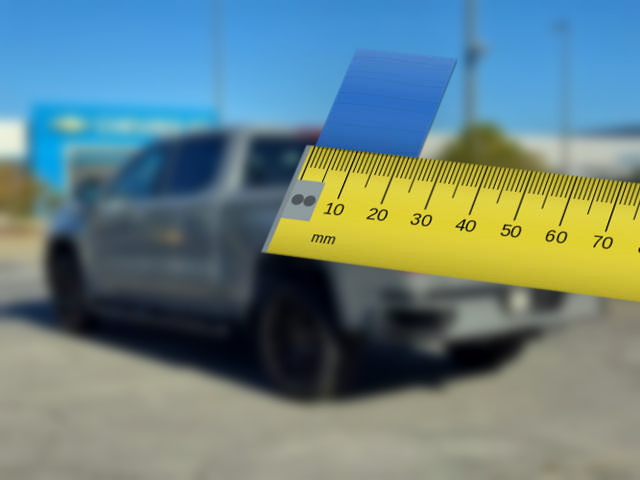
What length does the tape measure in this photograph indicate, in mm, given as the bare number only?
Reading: 24
